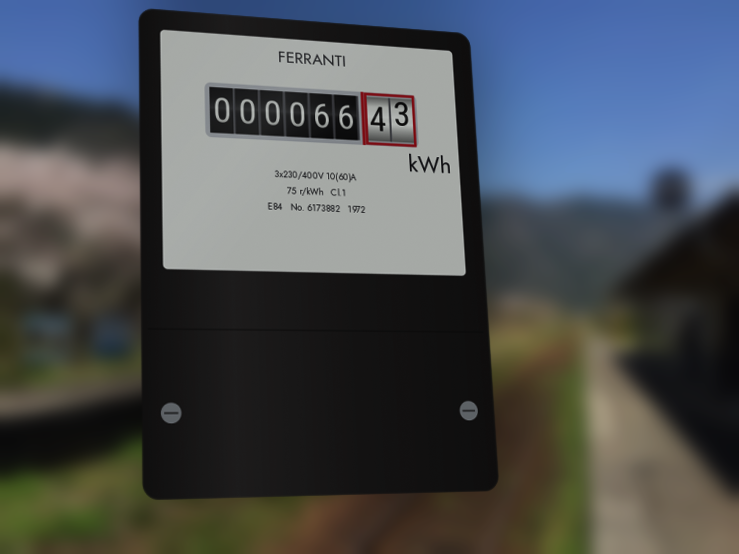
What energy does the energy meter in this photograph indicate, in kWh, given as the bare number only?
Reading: 66.43
